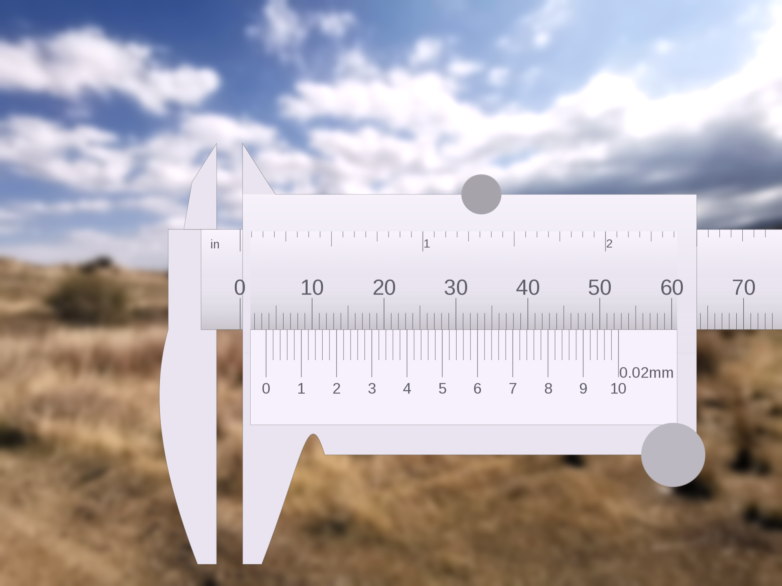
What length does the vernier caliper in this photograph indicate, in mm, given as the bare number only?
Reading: 3.6
